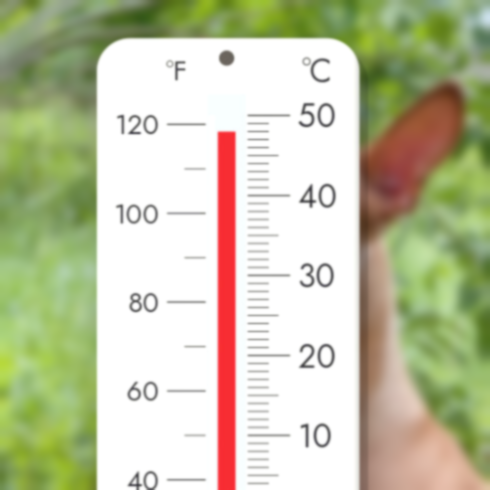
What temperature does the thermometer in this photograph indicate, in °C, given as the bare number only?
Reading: 48
